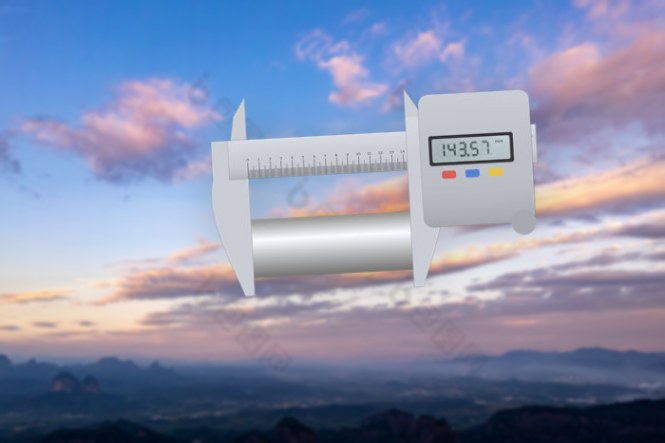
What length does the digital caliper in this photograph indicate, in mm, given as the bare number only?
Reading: 143.57
